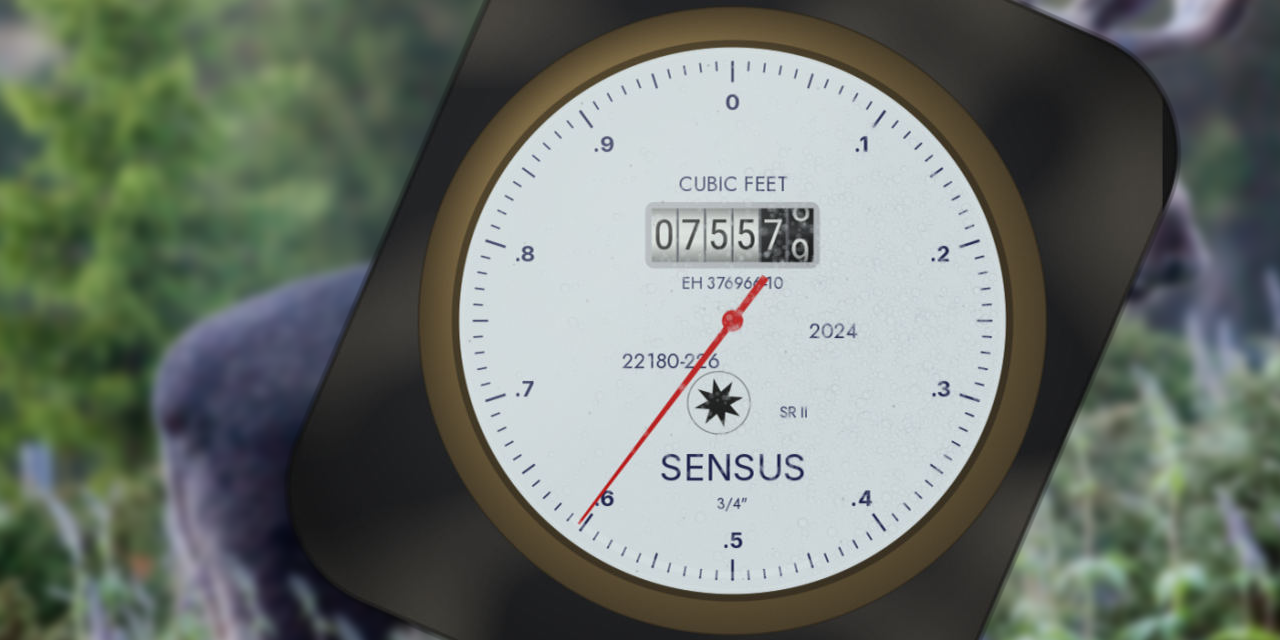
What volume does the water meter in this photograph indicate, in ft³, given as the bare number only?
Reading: 75578.60
